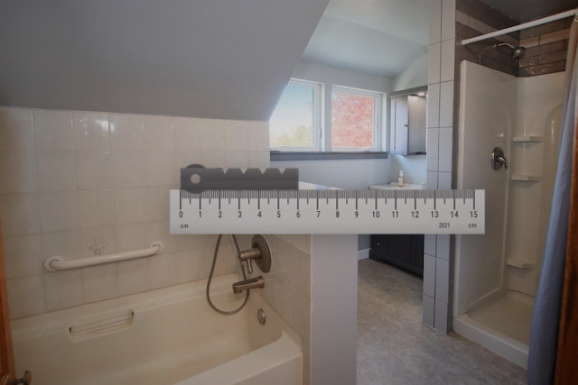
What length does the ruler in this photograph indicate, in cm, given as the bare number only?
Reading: 6
